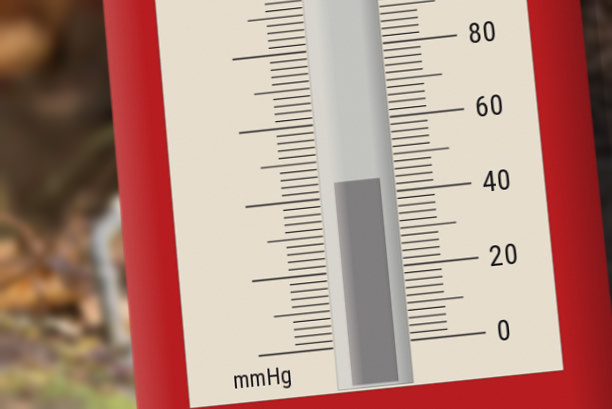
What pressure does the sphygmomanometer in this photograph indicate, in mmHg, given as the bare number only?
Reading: 44
